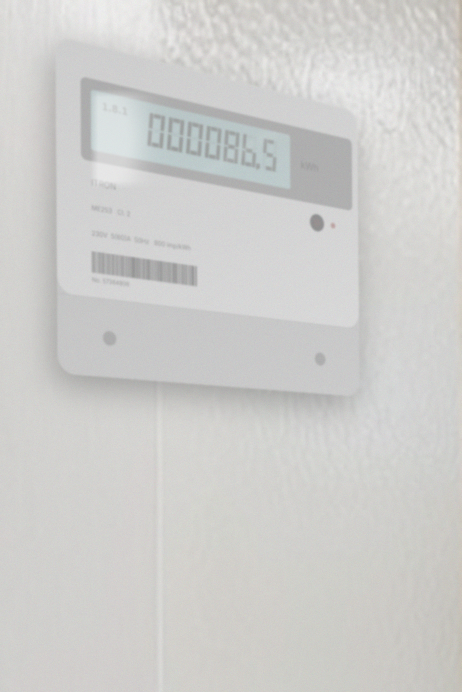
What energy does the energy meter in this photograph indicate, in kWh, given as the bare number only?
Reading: 86.5
